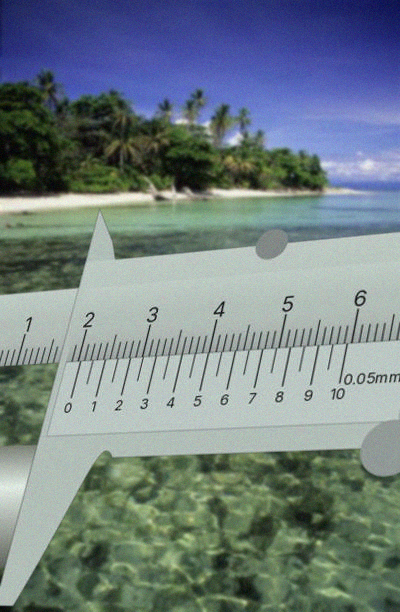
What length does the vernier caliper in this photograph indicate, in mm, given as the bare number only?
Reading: 20.4
